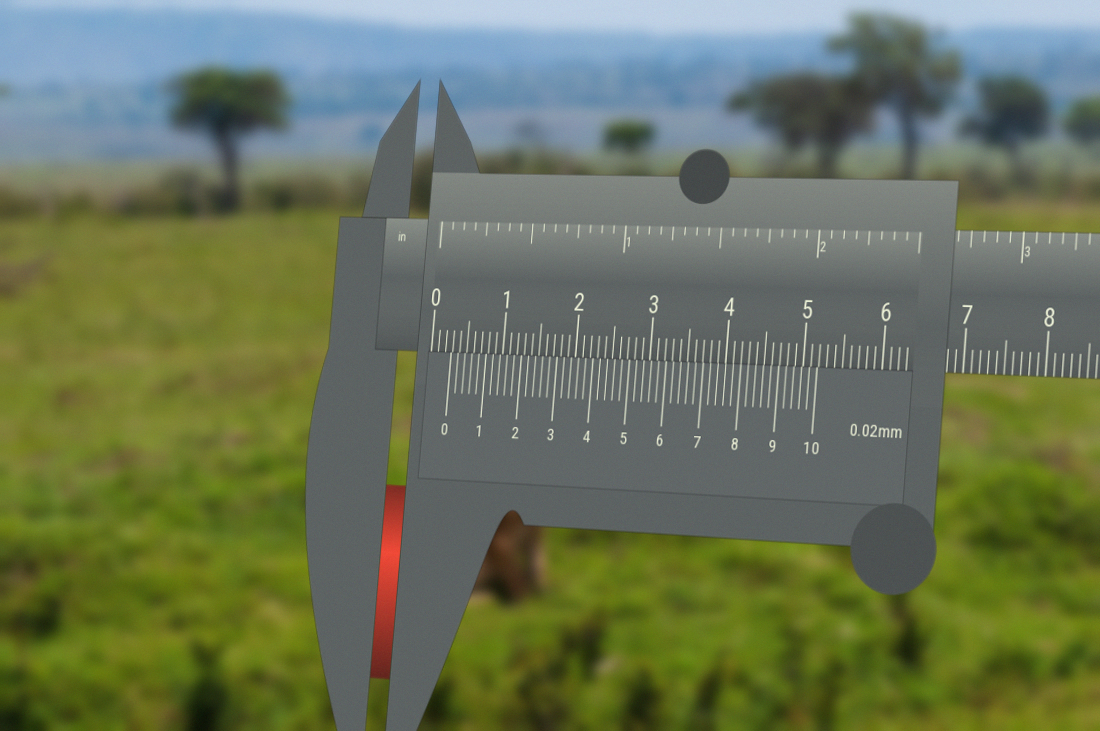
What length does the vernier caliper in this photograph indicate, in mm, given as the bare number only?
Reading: 2.8
